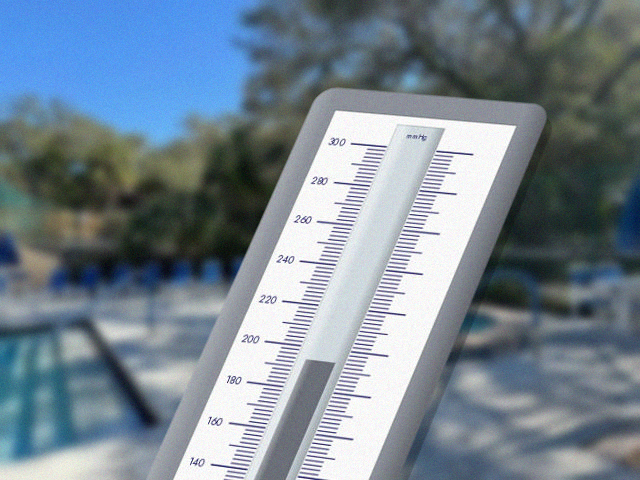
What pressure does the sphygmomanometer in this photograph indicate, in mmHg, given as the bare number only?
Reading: 194
